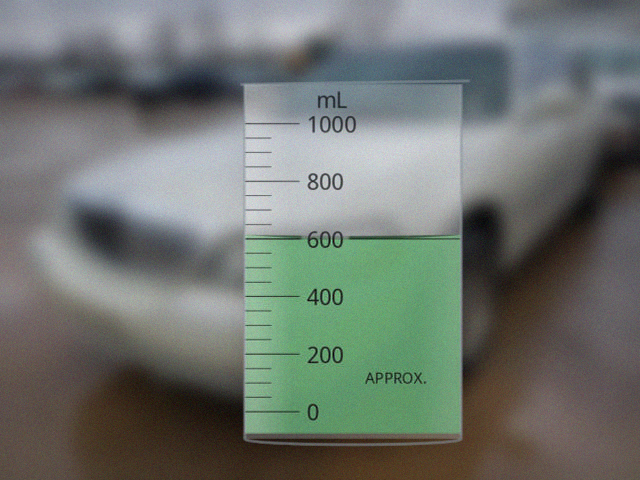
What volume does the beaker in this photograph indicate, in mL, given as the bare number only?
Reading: 600
